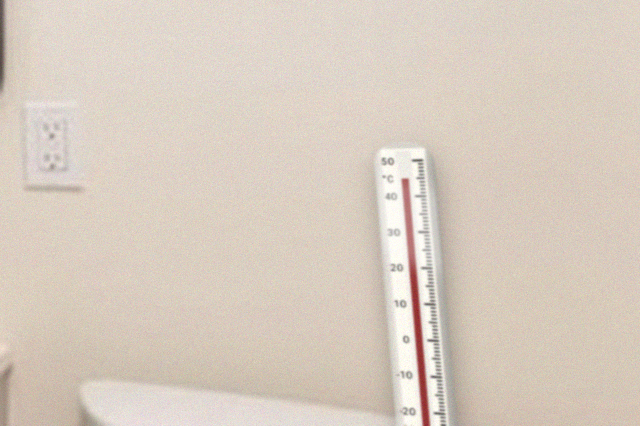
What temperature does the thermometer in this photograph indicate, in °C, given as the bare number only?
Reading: 45
